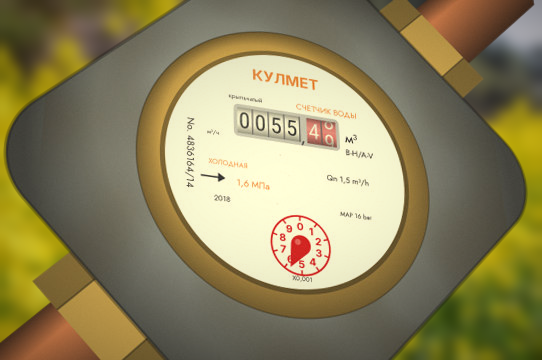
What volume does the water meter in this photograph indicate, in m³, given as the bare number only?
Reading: 55.485
